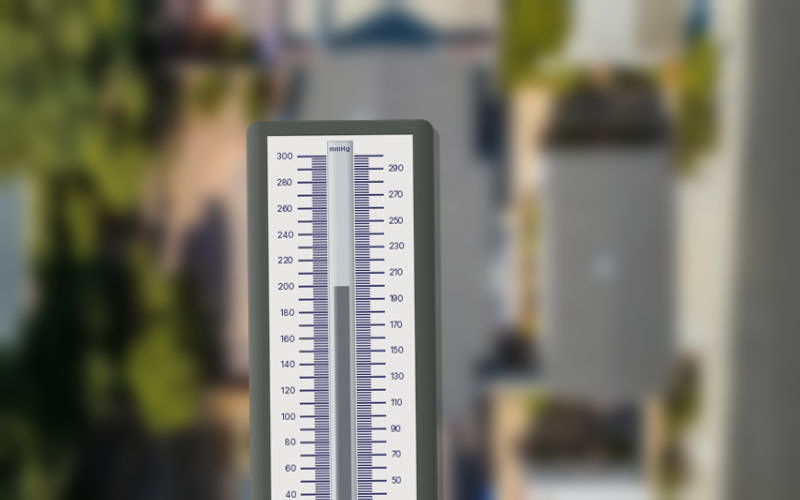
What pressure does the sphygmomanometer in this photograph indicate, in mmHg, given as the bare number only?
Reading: 200
